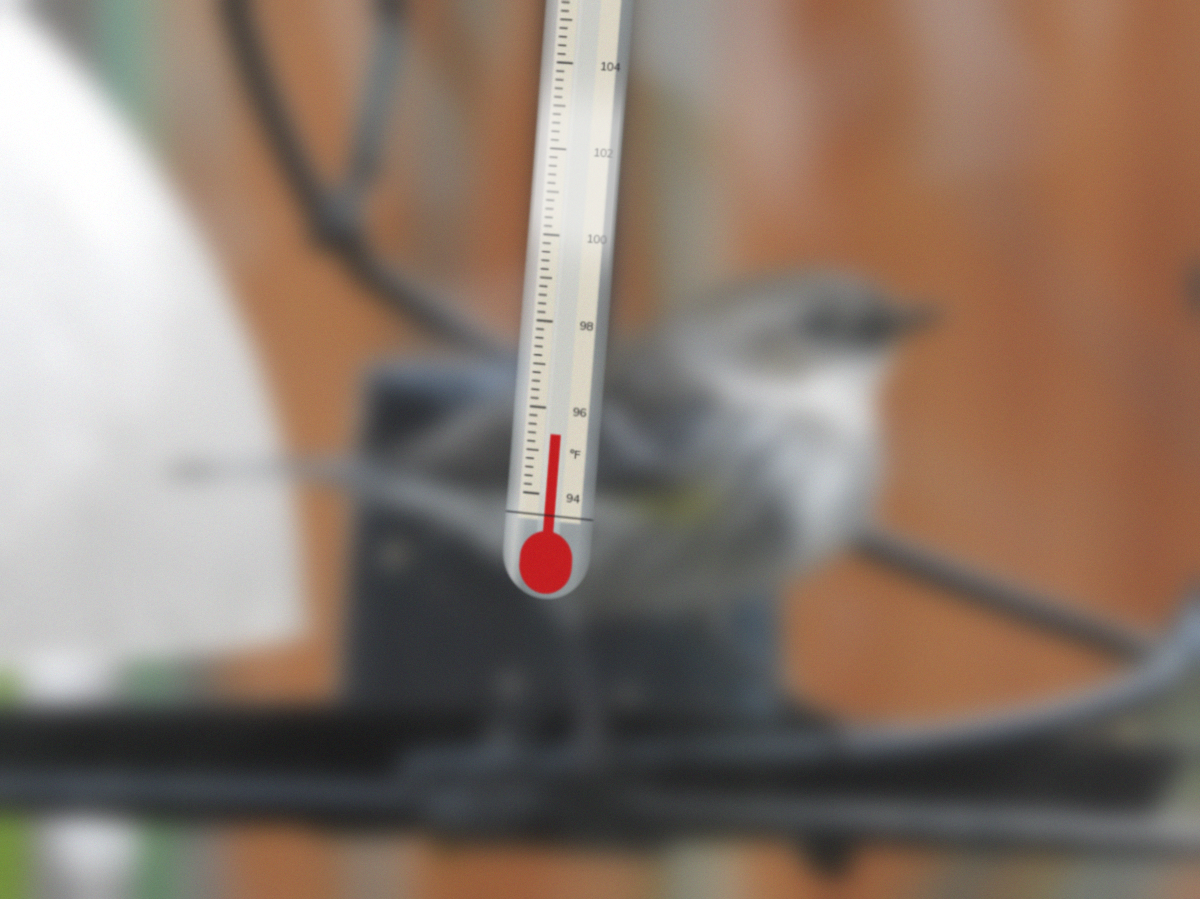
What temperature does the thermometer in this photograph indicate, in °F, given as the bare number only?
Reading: 95.4
